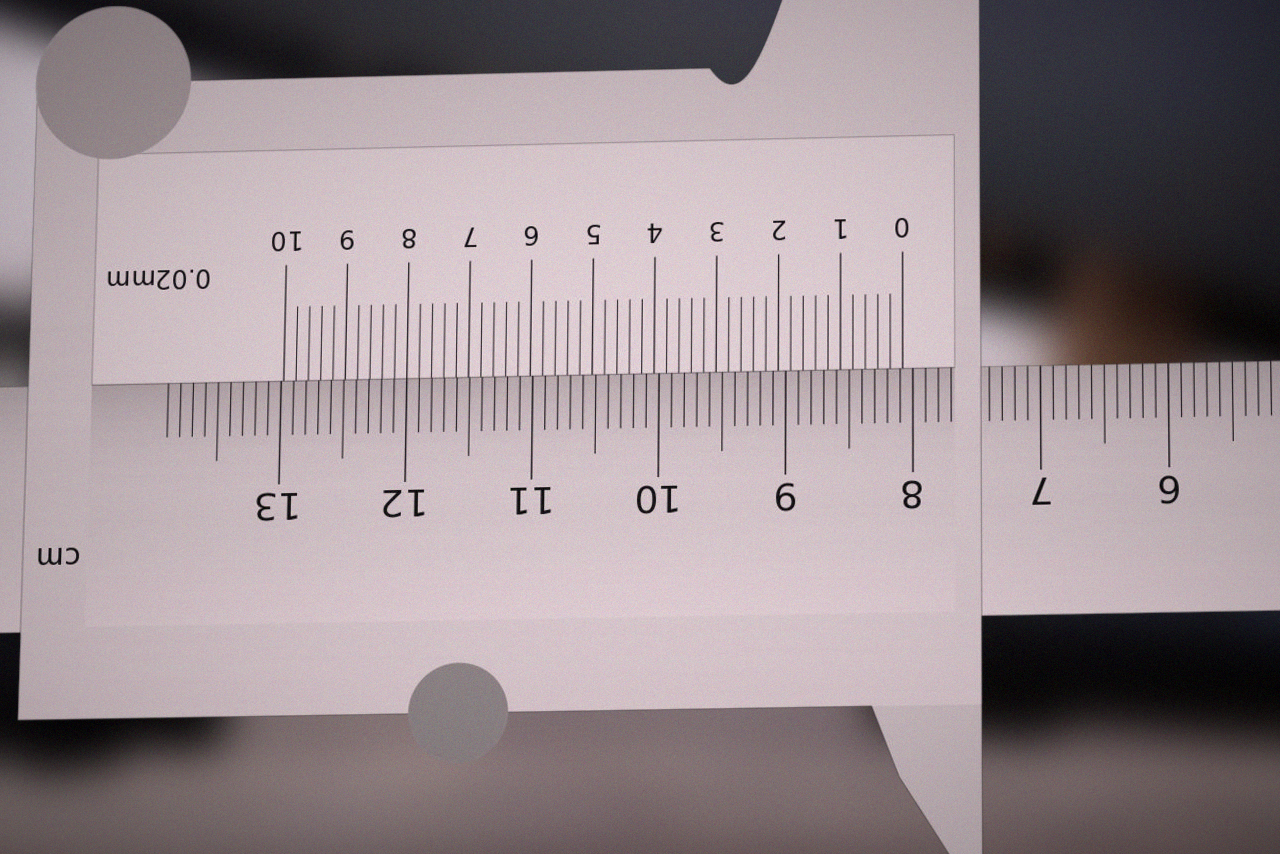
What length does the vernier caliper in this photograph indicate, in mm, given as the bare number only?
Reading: 80.8
